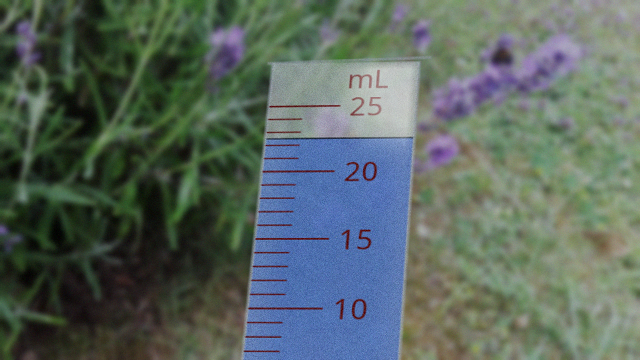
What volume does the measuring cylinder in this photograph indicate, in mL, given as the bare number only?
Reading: 22.5
